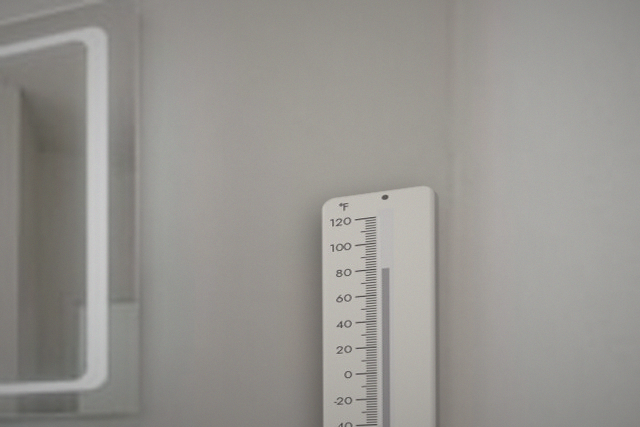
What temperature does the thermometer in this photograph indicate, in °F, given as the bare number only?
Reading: 80
